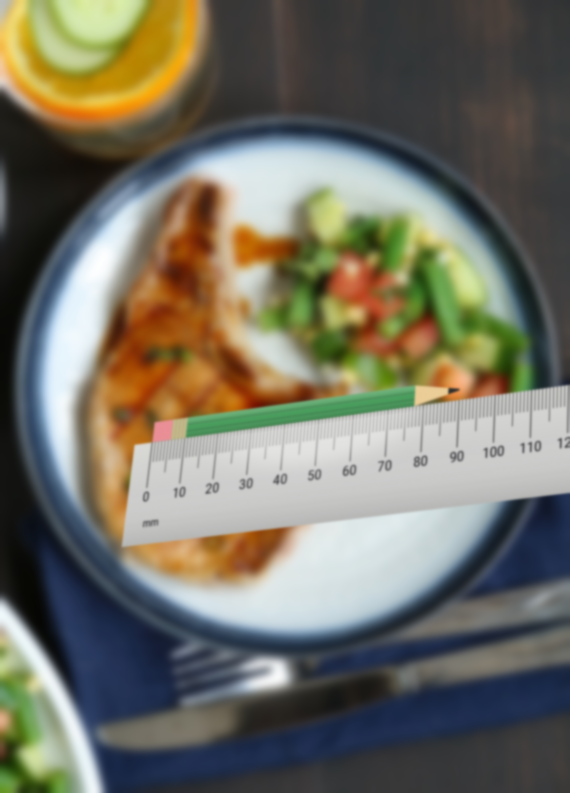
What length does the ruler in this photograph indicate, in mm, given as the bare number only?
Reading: 90
